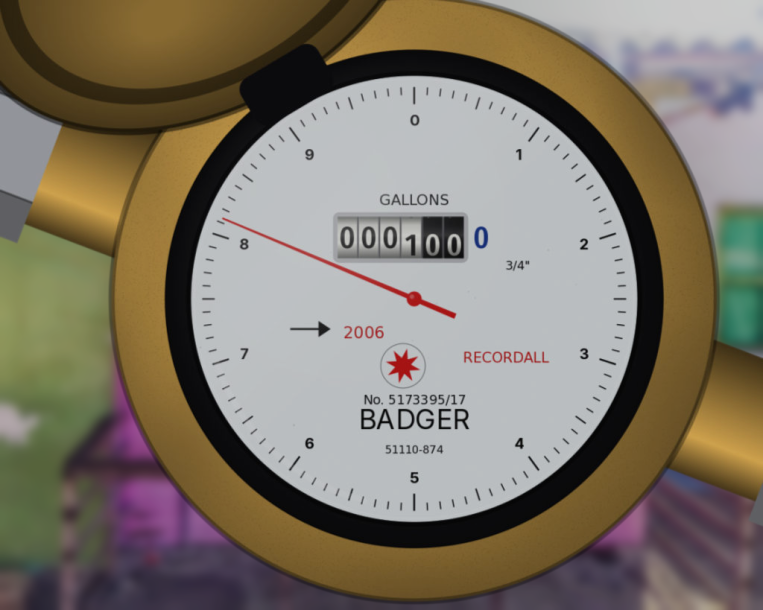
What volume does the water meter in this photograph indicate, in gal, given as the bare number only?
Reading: 998.1
